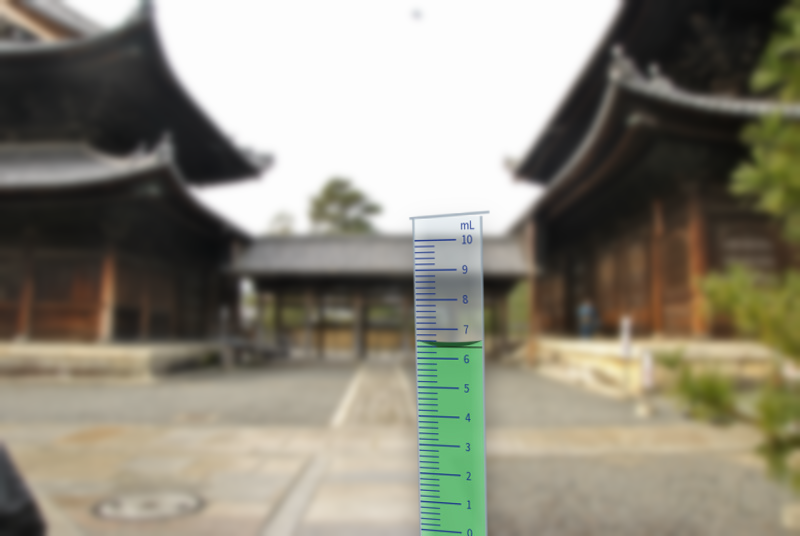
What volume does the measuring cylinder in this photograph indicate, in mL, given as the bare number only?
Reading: 6.4
